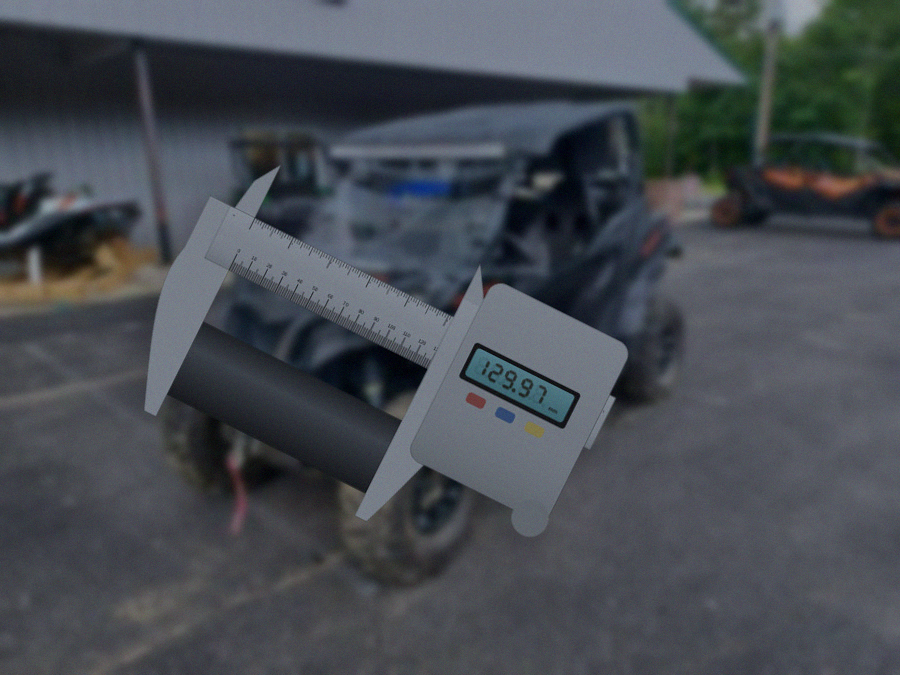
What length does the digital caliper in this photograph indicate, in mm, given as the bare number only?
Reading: 129.97
